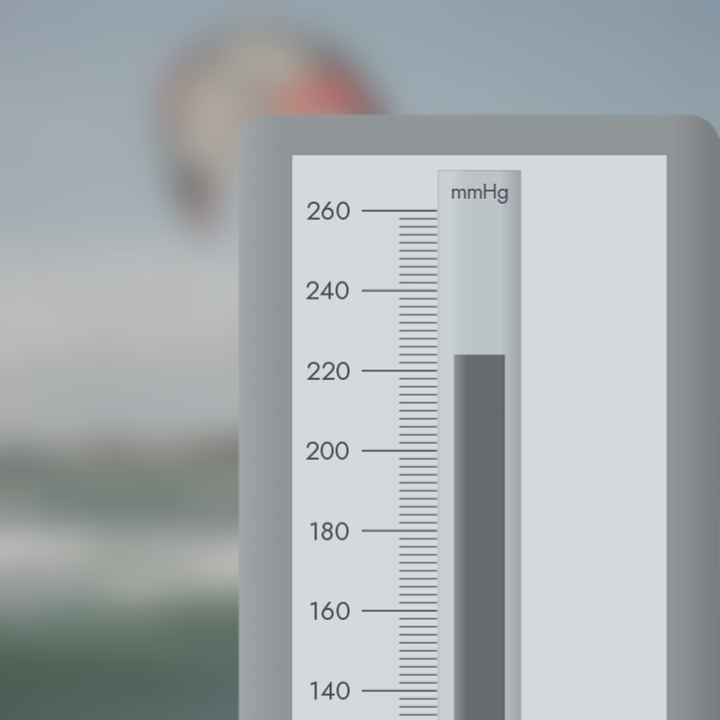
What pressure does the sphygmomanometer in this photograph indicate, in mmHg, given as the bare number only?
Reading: 224
